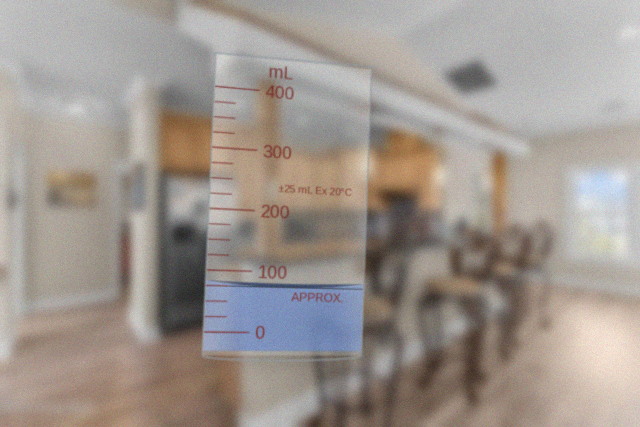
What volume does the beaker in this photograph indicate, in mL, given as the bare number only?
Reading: 75
